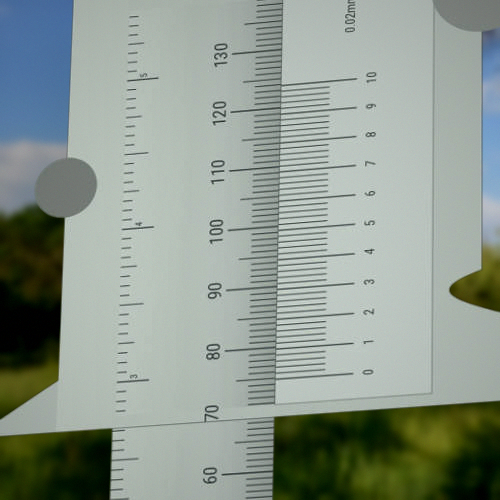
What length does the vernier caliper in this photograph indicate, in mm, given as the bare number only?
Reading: 74.8
